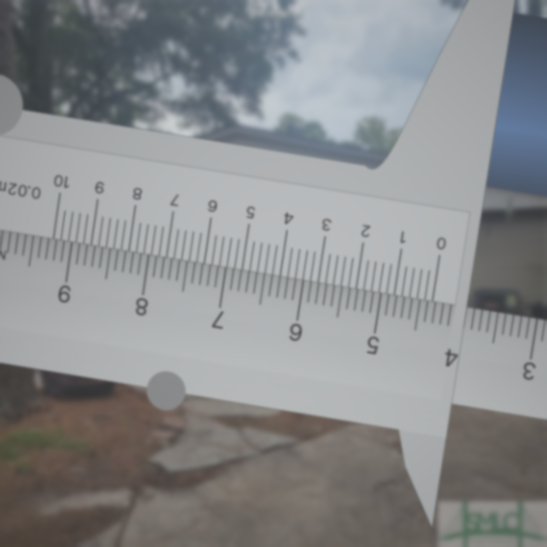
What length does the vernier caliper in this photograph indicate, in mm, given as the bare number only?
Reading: 43.4
